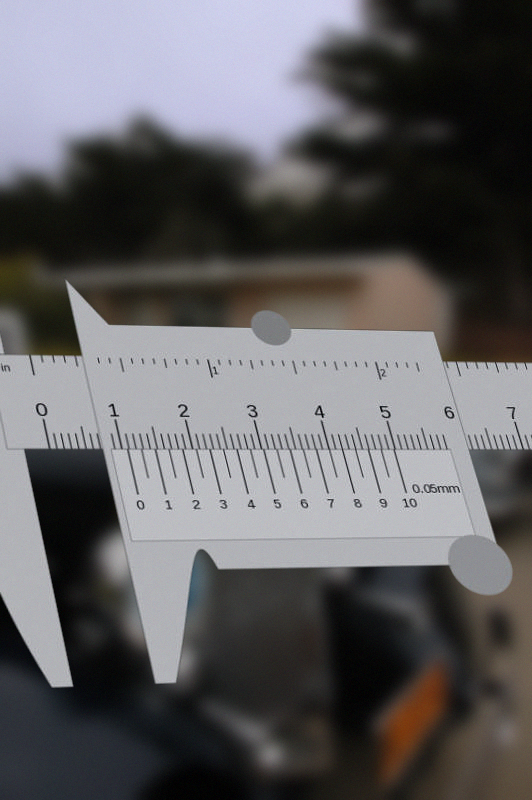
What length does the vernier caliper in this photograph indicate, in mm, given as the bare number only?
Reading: 10.8
